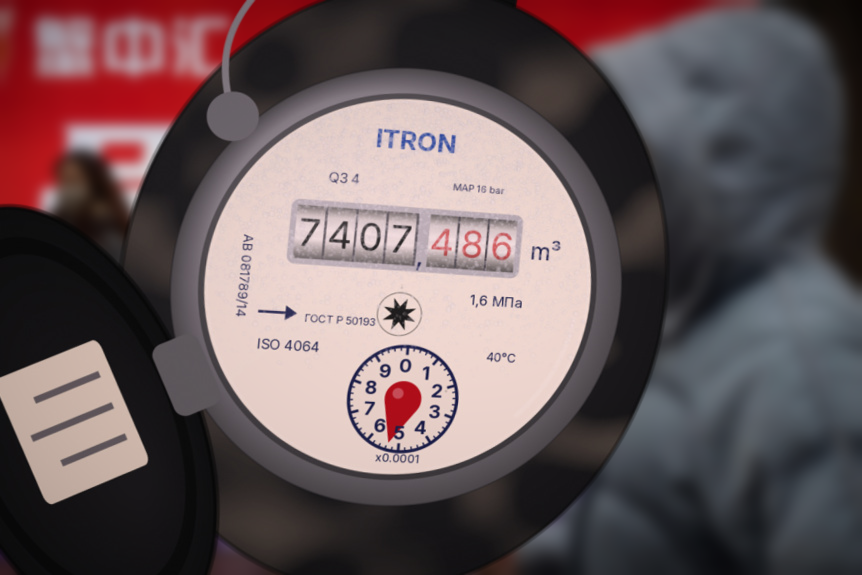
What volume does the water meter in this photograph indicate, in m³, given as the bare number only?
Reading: 7407.4865
